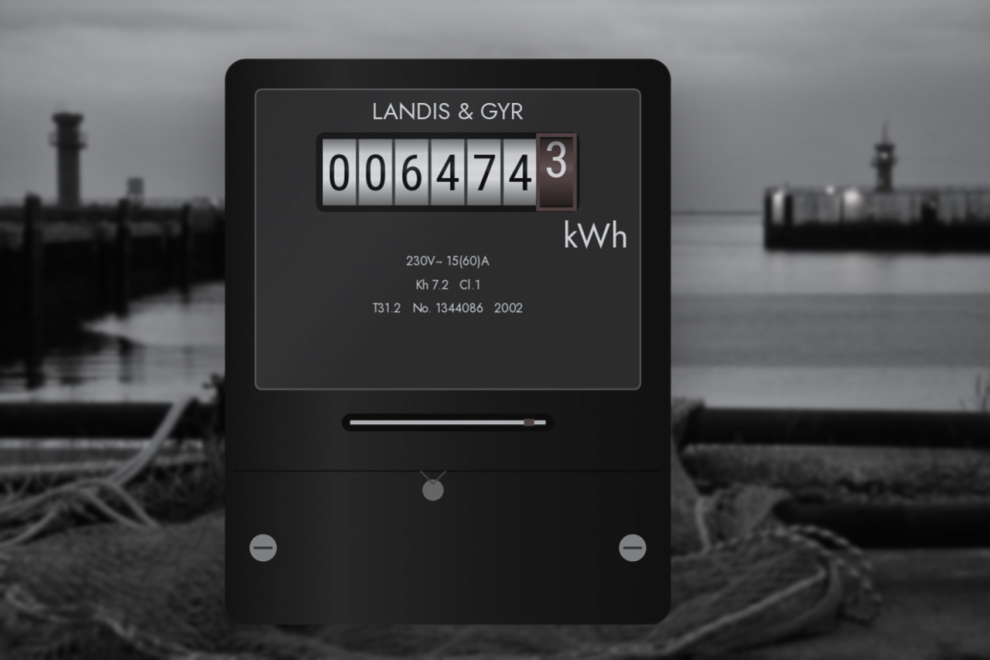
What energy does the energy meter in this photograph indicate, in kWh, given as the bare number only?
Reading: 6474.3
